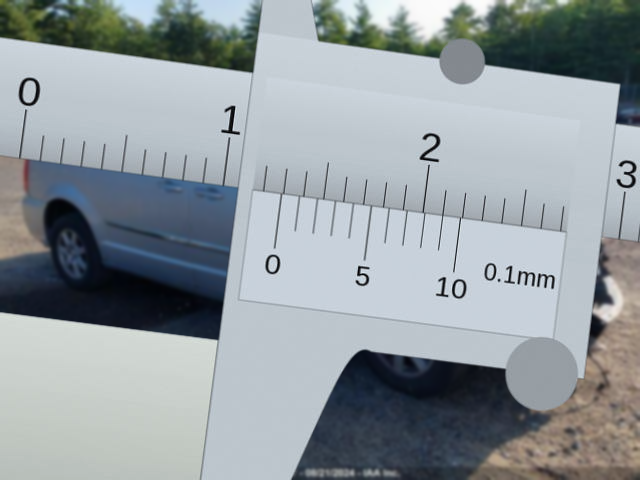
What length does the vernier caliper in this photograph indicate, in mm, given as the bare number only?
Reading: 12.9
